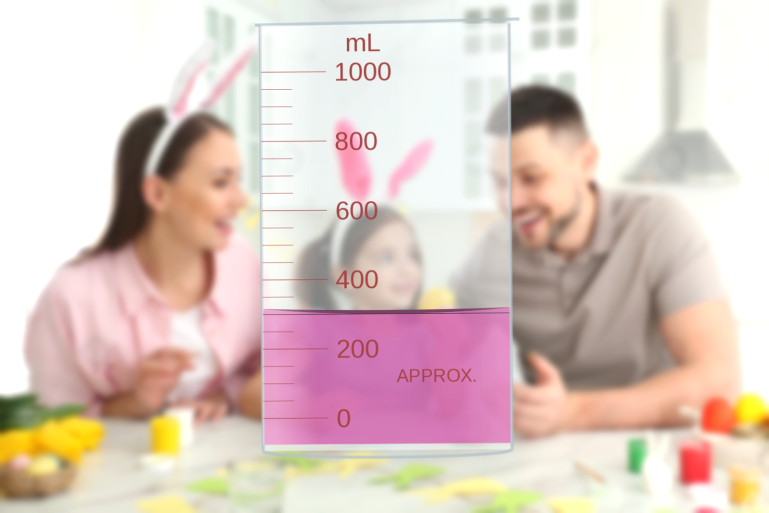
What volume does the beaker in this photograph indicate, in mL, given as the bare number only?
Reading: 300
